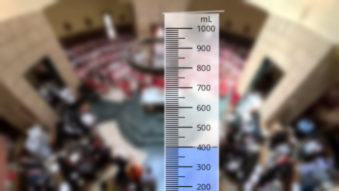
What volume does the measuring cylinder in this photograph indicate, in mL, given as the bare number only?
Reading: 400
